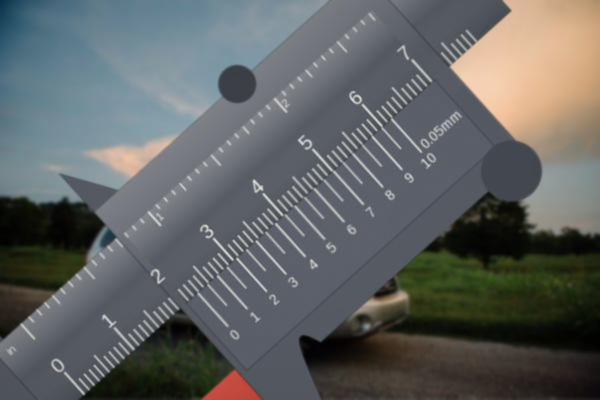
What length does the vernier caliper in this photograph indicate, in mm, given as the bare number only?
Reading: 22.8
